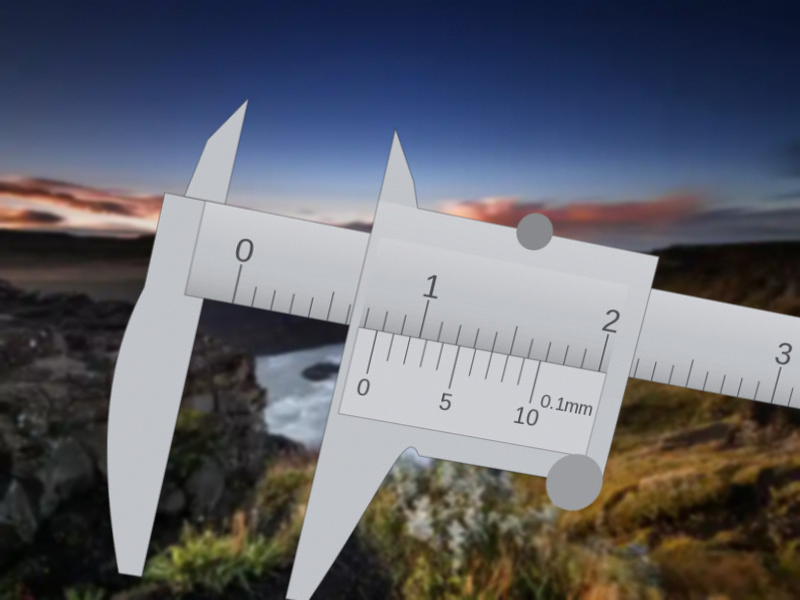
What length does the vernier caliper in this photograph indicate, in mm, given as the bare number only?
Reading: 7.7
